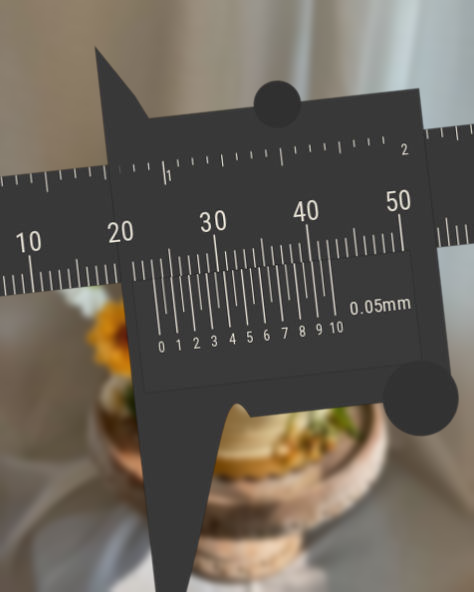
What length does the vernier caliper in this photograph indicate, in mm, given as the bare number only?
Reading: 23.0
